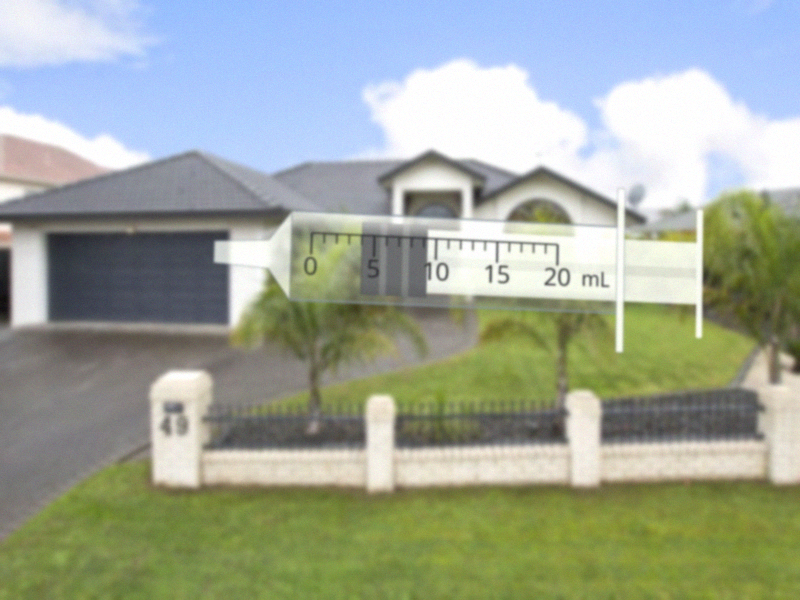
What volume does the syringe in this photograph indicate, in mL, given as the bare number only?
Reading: 4
